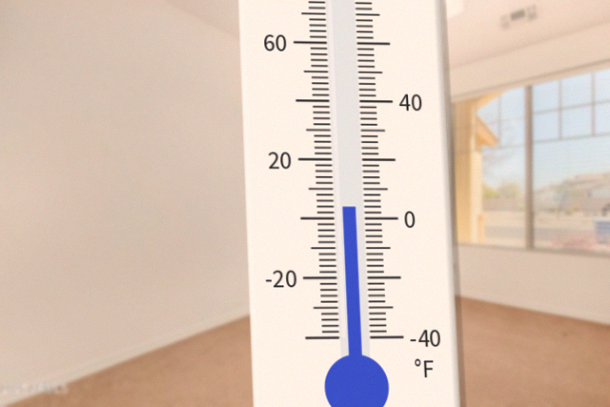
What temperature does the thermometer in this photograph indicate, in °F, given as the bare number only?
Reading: 4
